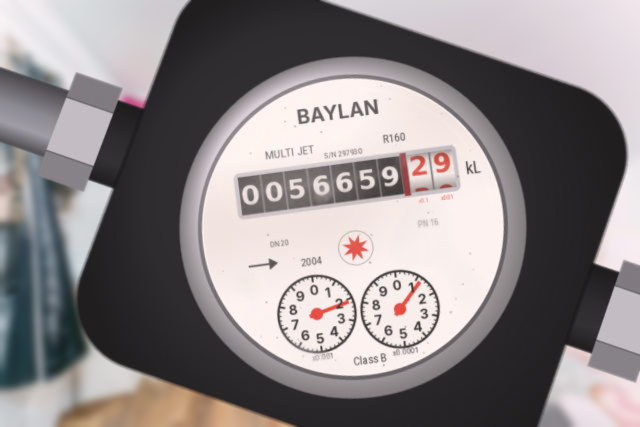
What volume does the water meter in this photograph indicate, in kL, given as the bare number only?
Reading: 56659.2921
